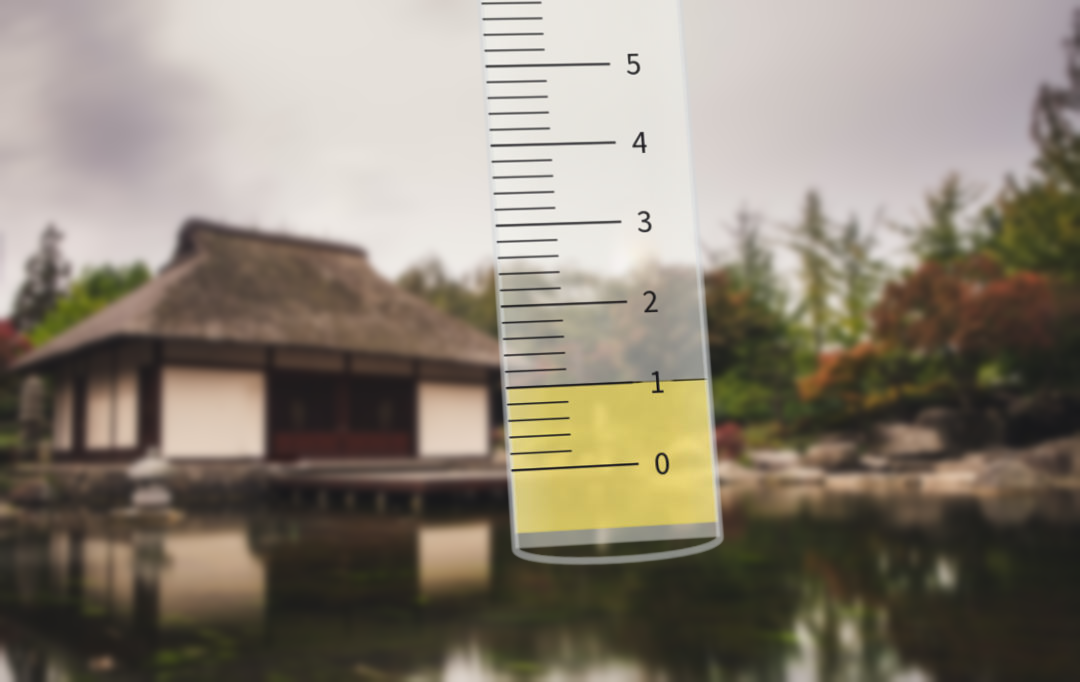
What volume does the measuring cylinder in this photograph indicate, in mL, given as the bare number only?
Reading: 1
